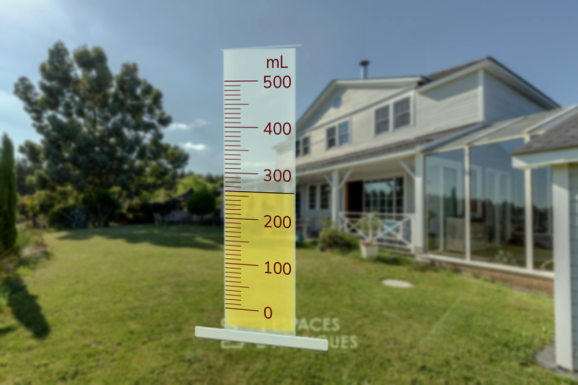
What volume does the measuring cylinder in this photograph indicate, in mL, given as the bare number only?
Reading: 260
